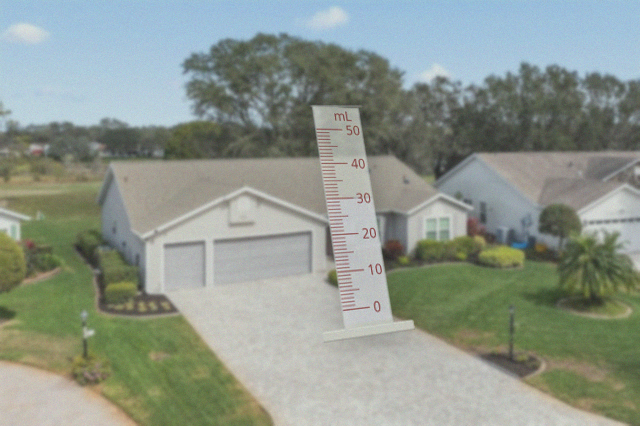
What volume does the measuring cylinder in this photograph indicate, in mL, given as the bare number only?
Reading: 30
